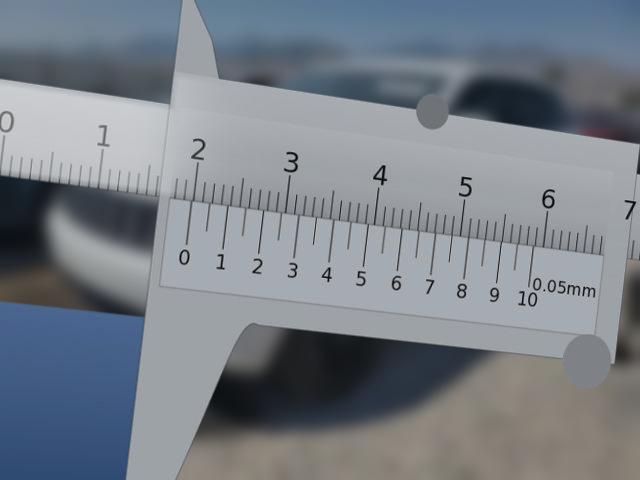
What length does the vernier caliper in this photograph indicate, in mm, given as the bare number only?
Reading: 19.8
